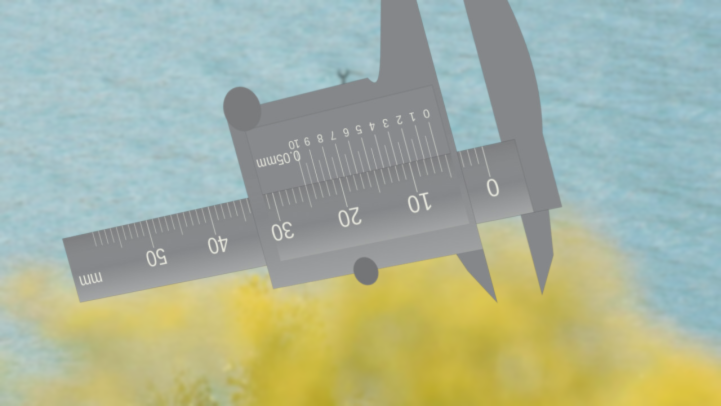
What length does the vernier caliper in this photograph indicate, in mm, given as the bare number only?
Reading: 6.0
